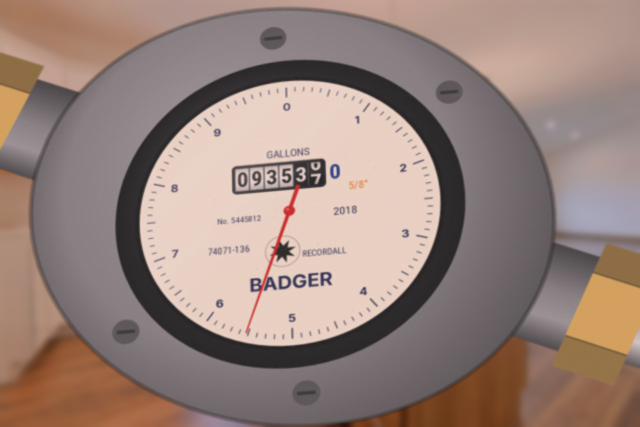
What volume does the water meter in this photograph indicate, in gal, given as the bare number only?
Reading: 935365.5
